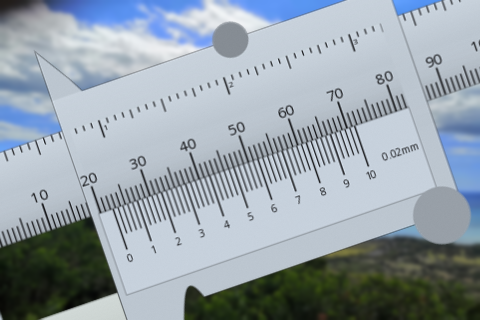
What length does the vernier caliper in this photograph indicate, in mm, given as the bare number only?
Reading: 22.5
